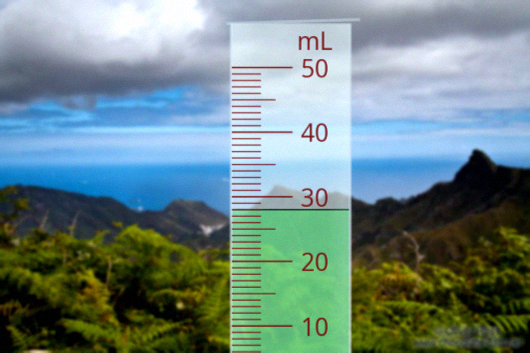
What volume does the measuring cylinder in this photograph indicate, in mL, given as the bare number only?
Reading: 28
